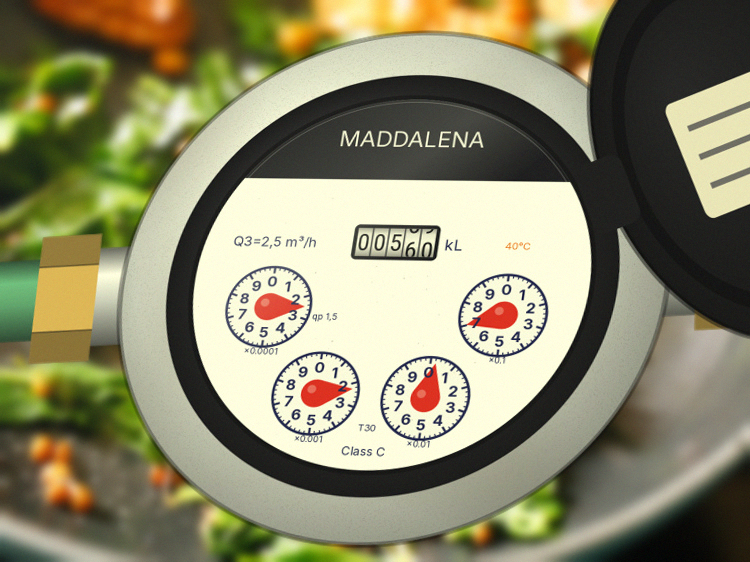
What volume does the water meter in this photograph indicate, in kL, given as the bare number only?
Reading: 559.7022
